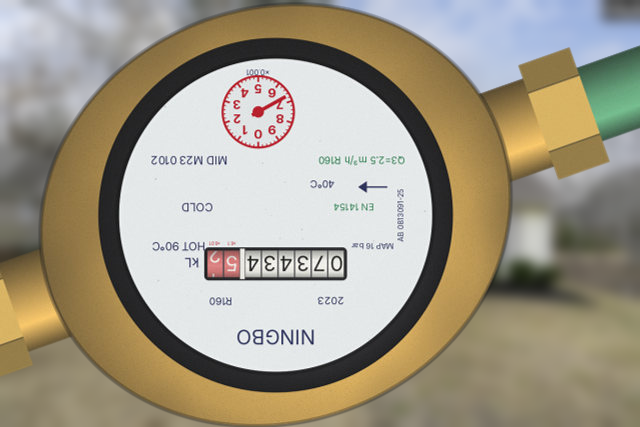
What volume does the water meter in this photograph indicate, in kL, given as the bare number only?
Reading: 73434.516
